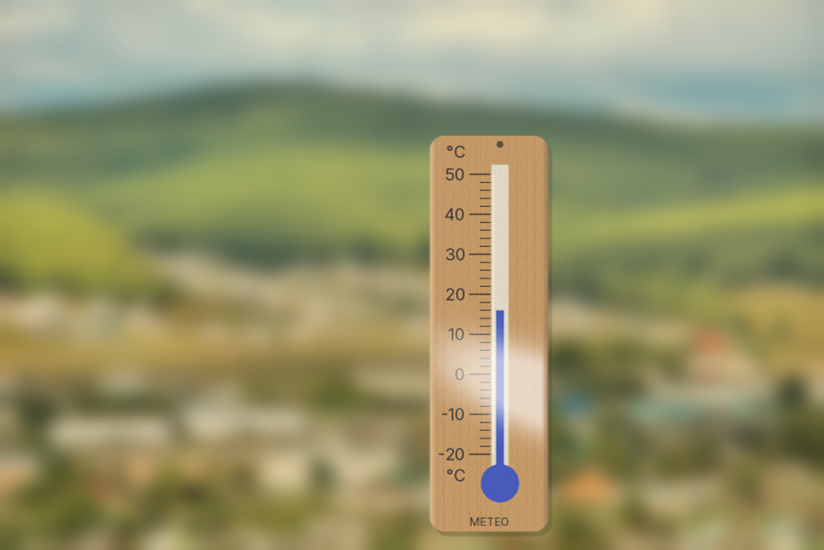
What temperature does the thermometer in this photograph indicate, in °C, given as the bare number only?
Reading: 16
